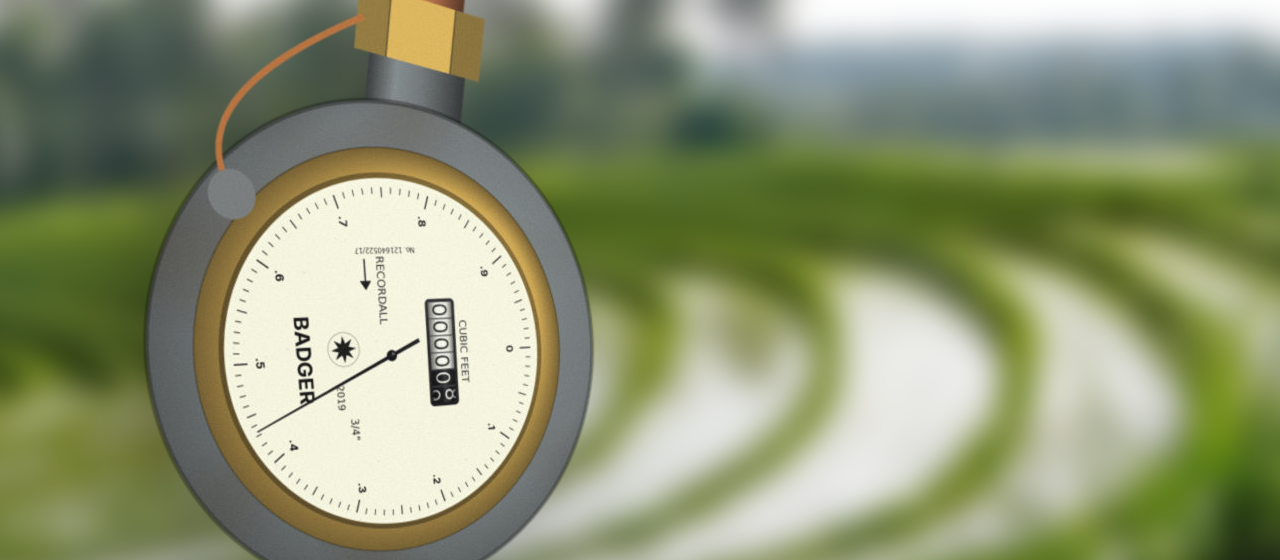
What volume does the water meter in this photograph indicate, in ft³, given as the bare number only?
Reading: 8.43
